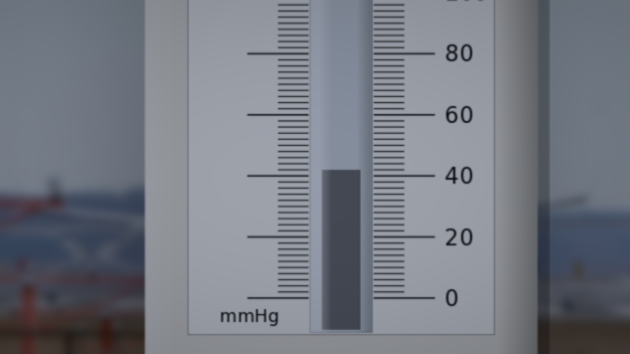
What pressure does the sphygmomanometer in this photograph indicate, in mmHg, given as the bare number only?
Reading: 42
